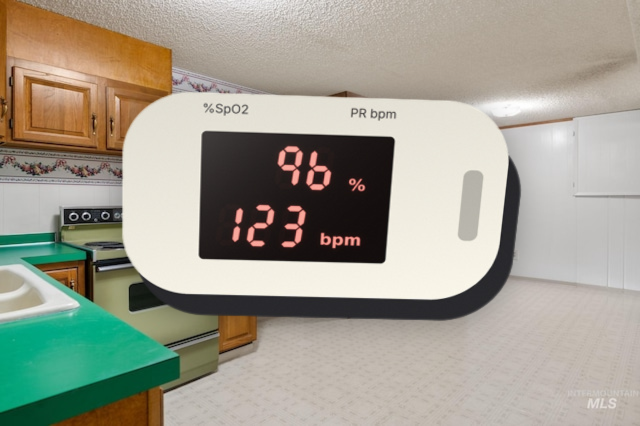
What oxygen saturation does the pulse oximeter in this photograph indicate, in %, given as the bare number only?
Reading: 96
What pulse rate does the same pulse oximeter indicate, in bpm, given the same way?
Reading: 123
